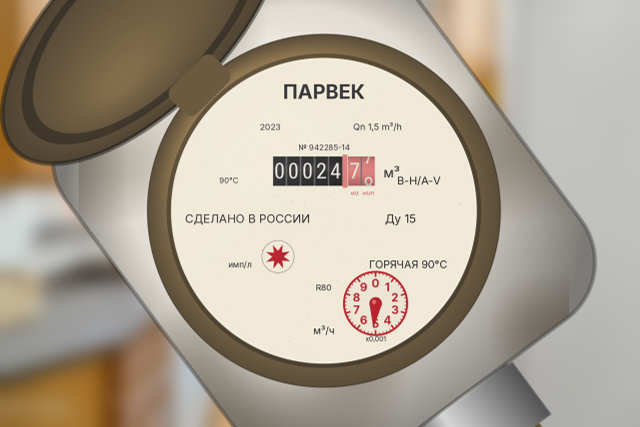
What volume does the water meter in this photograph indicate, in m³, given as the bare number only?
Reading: 24.775
